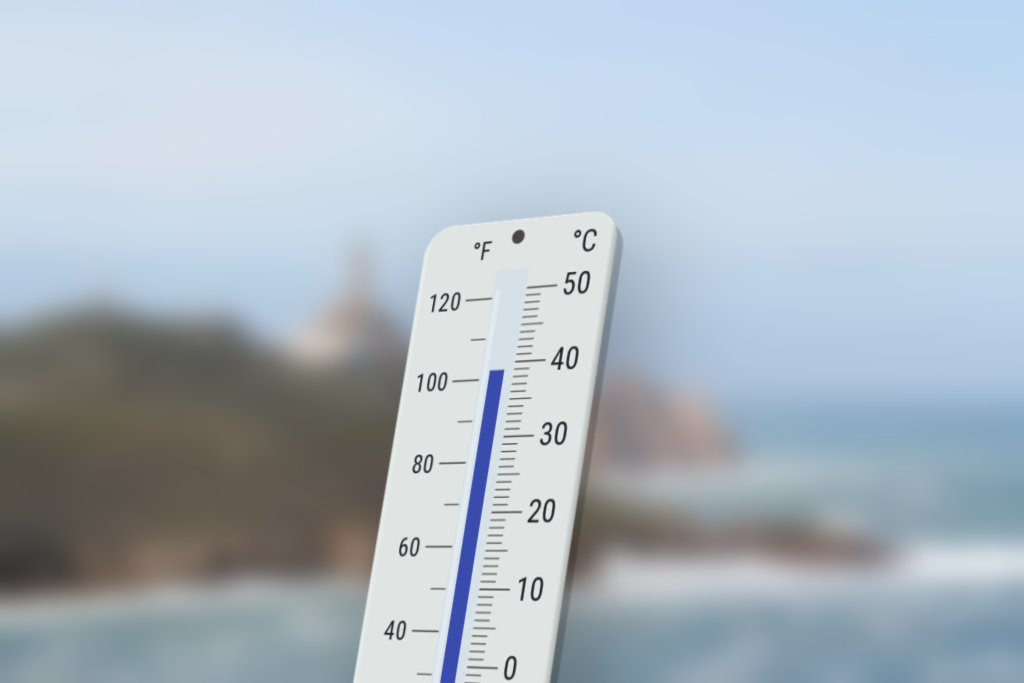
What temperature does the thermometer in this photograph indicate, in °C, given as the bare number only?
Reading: 39
